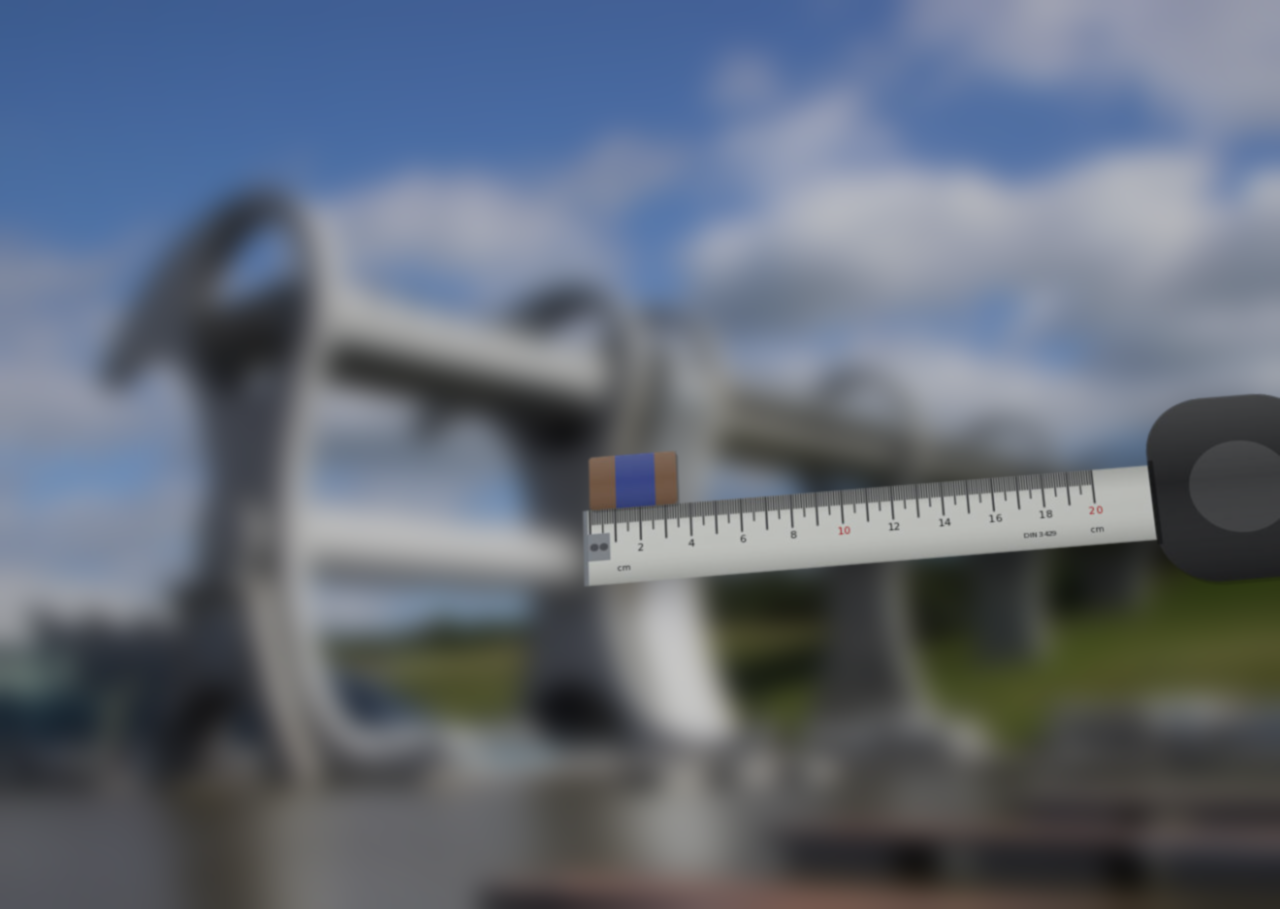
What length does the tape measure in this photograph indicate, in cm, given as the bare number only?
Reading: 3.5
